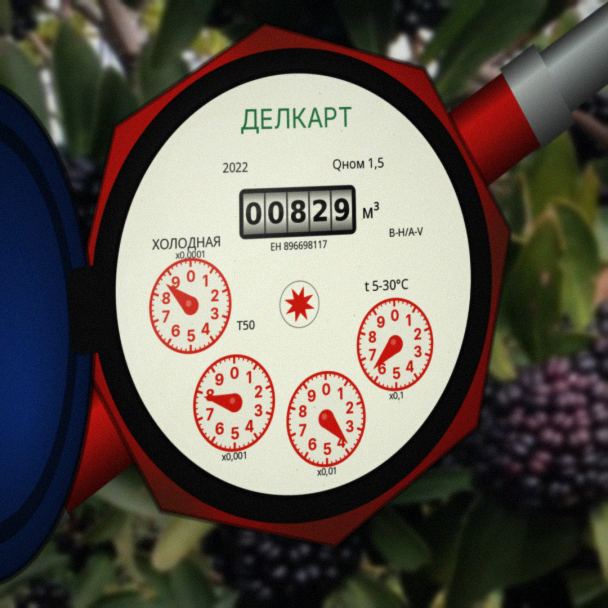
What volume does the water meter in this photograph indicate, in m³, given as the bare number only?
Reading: 829.6378
